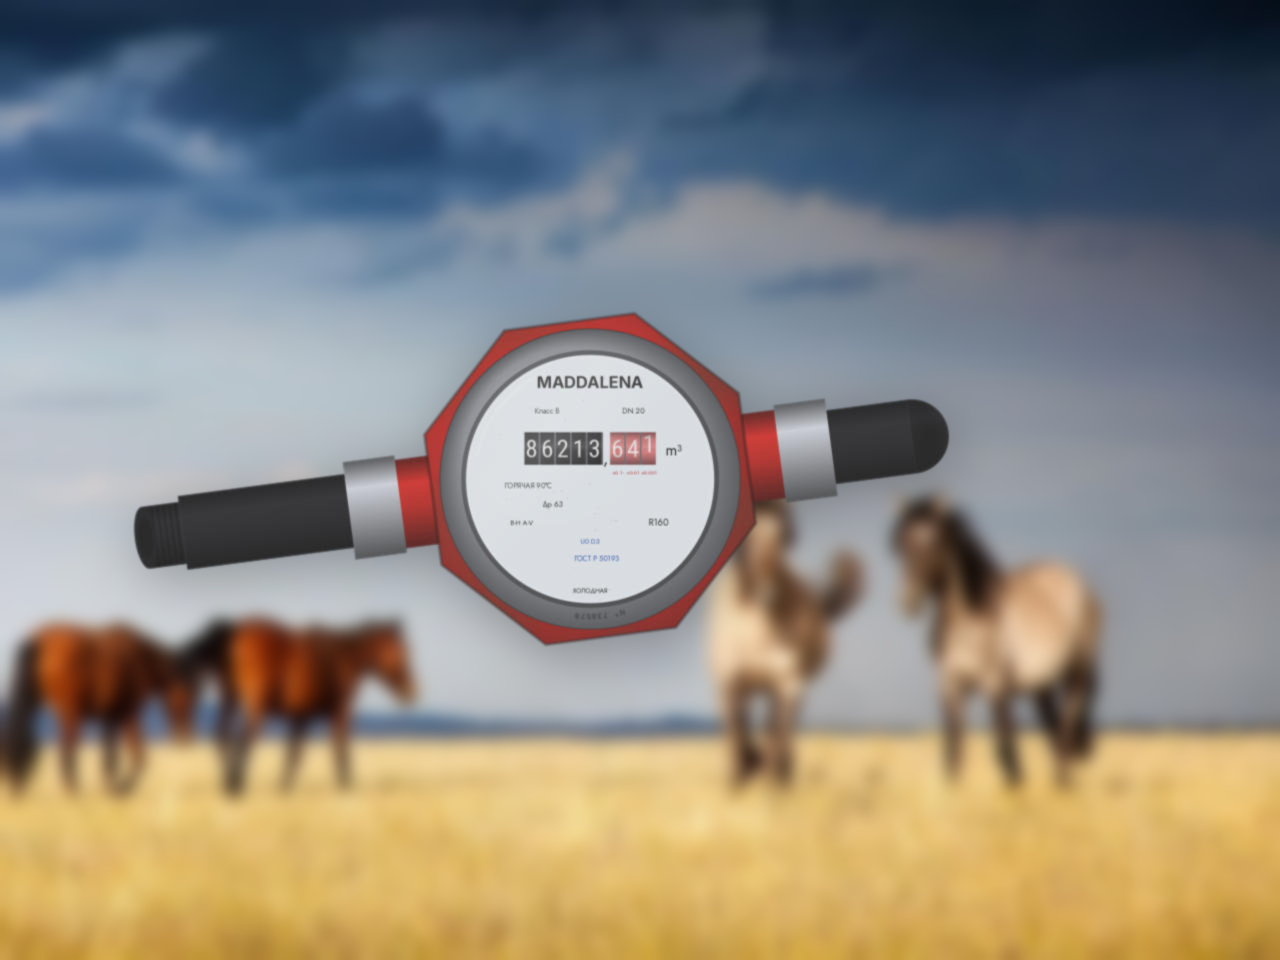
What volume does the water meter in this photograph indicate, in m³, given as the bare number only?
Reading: 86213.641
